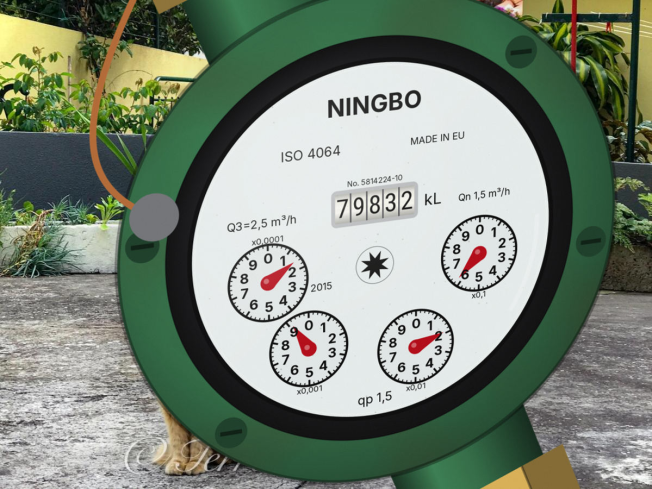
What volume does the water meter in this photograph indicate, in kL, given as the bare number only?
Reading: 79832.6191
